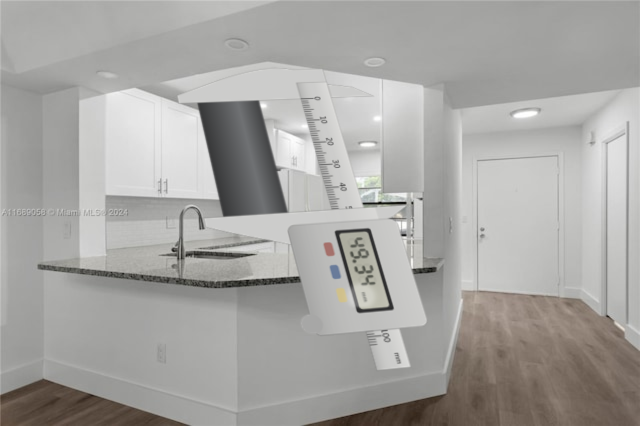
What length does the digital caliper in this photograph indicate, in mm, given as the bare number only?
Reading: 49.34
